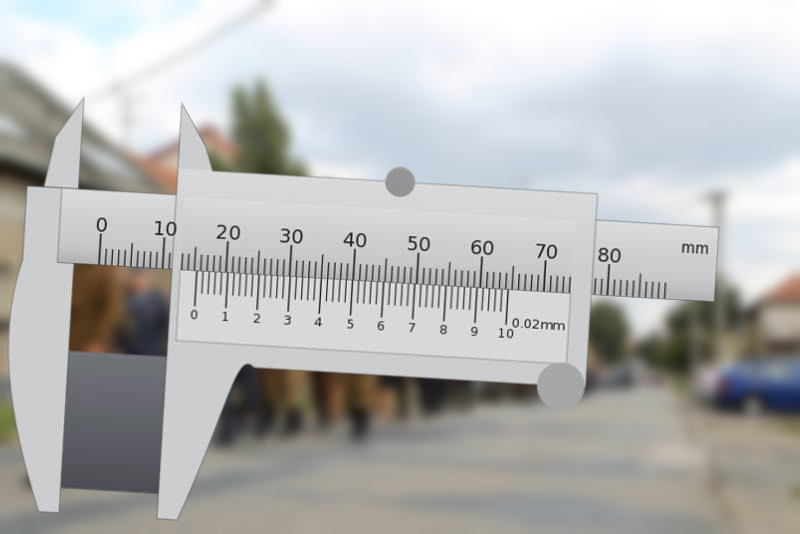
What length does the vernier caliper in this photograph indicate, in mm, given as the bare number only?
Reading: 15.4
